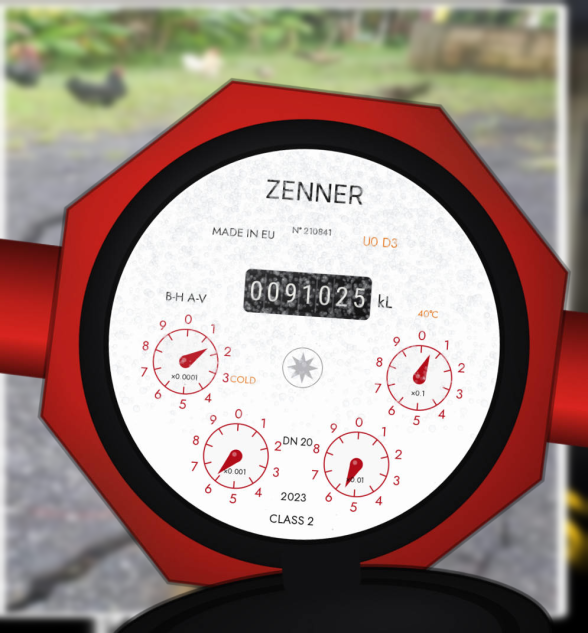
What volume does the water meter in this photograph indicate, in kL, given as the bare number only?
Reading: 91025.0561
